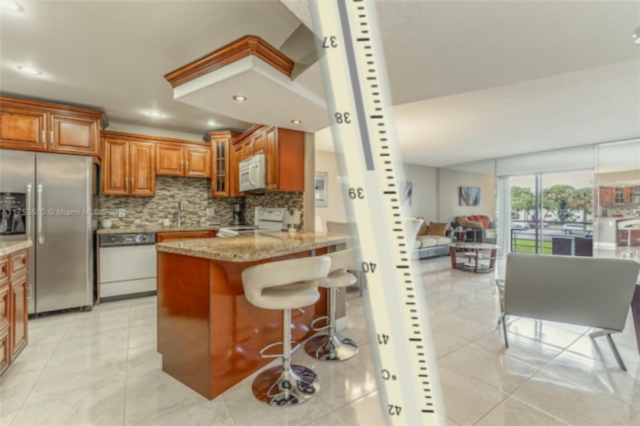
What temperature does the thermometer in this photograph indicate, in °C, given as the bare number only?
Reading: 38.7
